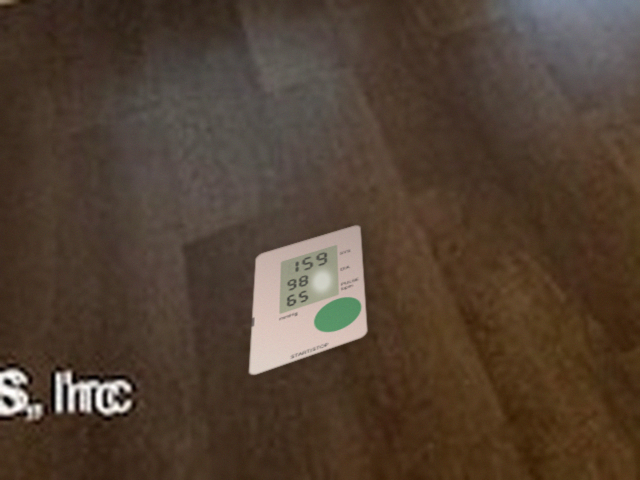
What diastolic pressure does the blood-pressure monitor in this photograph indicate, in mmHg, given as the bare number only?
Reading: 98
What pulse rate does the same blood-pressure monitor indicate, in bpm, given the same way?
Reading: 65
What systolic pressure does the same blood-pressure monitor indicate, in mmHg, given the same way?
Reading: 159
